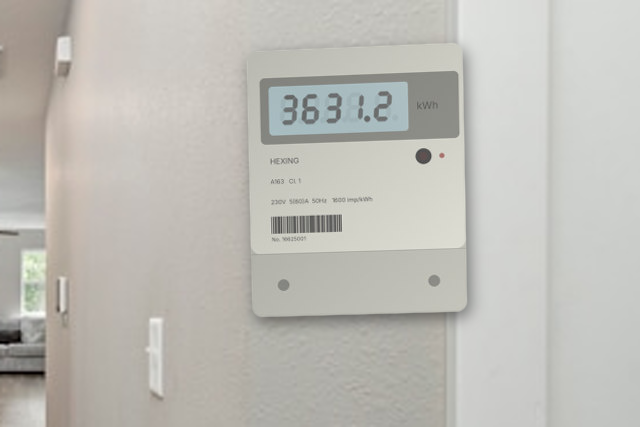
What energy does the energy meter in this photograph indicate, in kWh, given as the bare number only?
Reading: 3631.2
